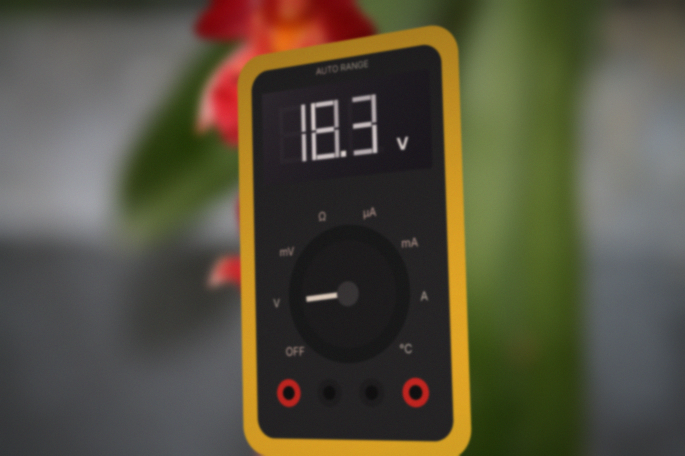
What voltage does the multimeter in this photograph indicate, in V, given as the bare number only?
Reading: 18.3
